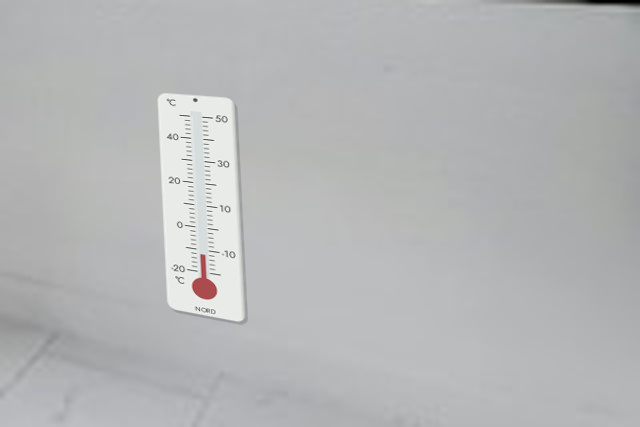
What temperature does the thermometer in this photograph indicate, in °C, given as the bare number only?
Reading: -12
